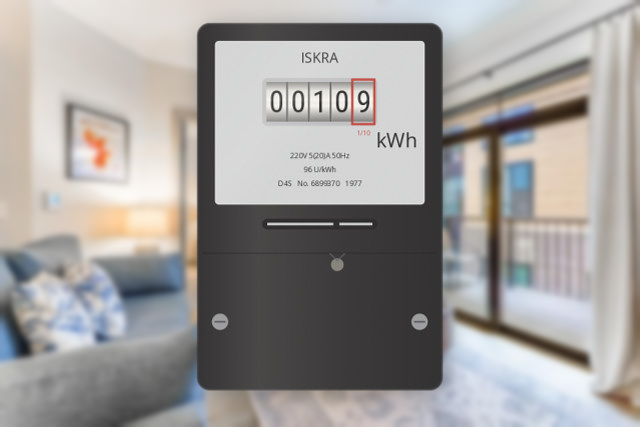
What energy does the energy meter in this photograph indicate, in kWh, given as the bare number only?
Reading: 10.9
